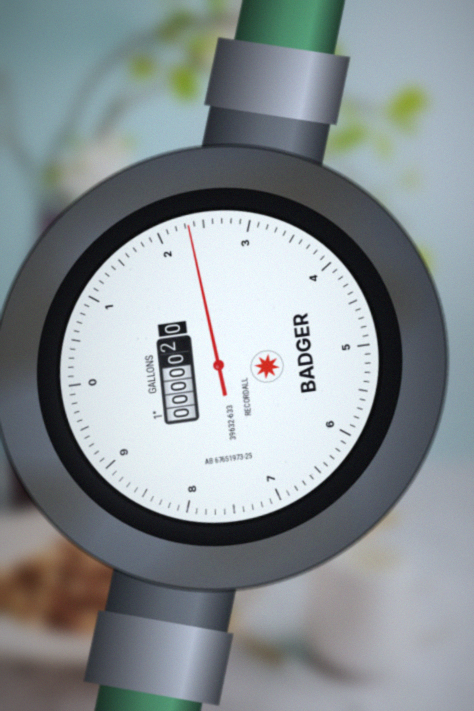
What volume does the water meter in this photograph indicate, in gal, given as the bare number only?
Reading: 22.3
